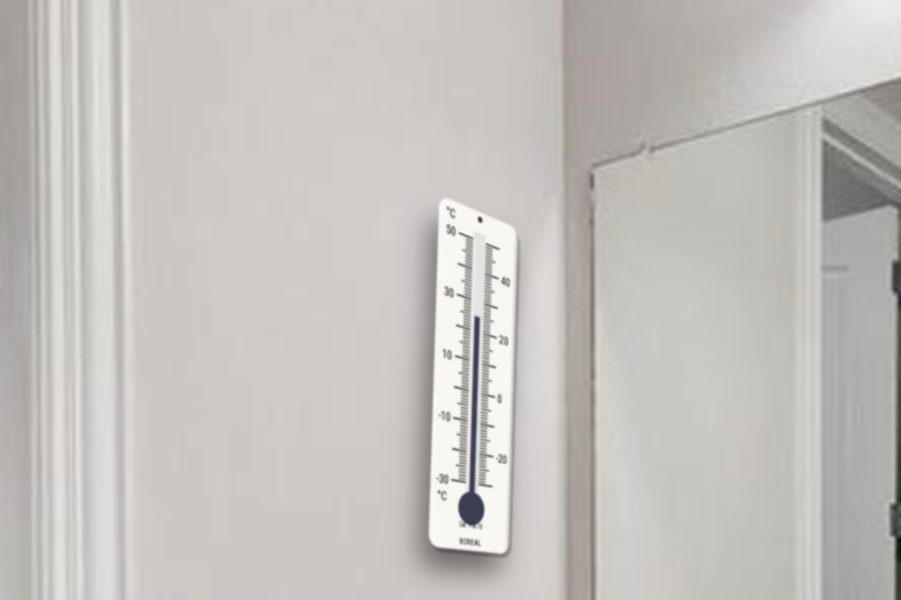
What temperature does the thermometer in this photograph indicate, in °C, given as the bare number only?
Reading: 25
